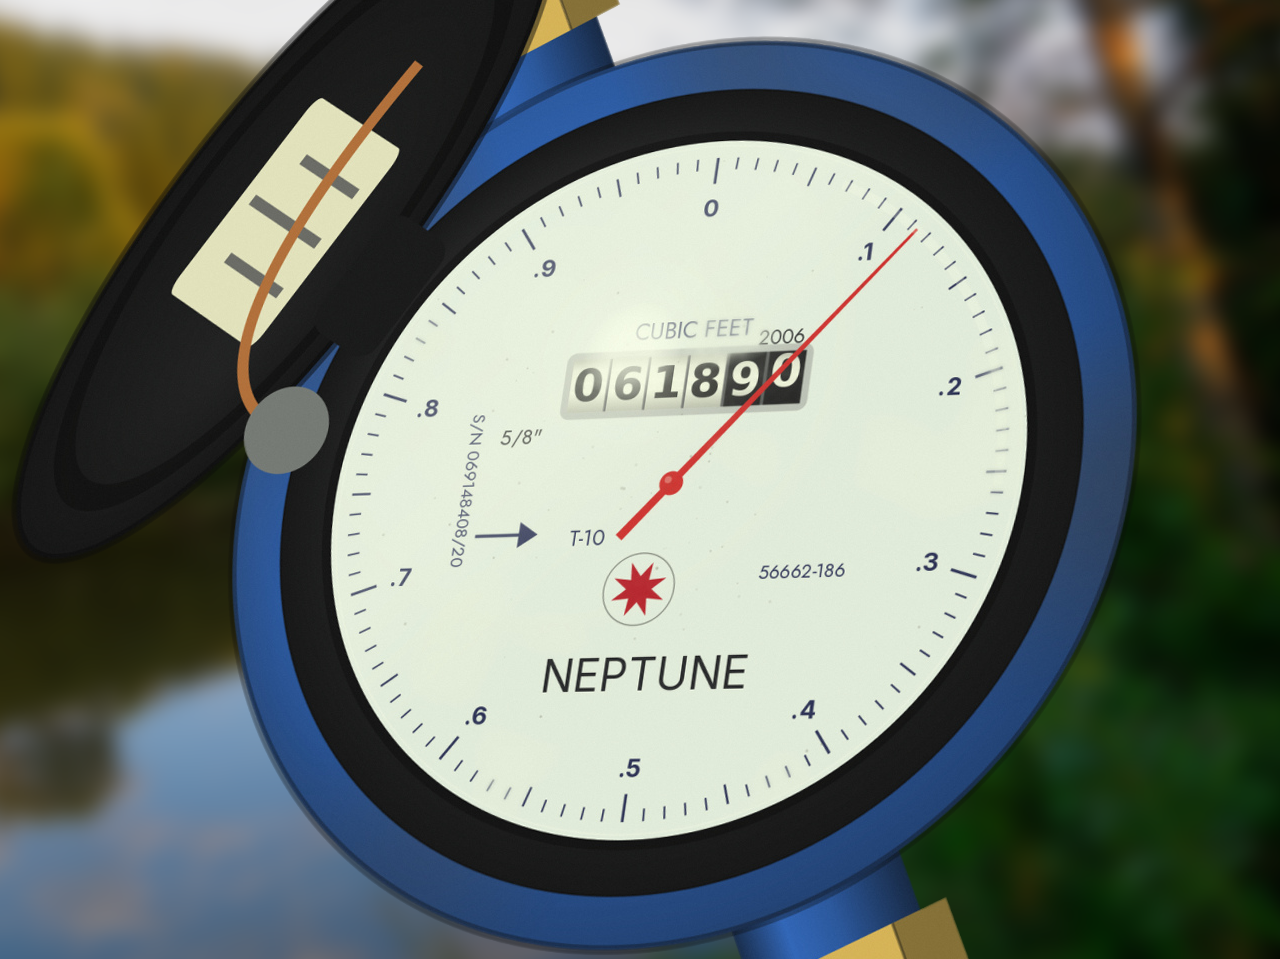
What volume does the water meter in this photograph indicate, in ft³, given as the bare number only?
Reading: 61890.11
